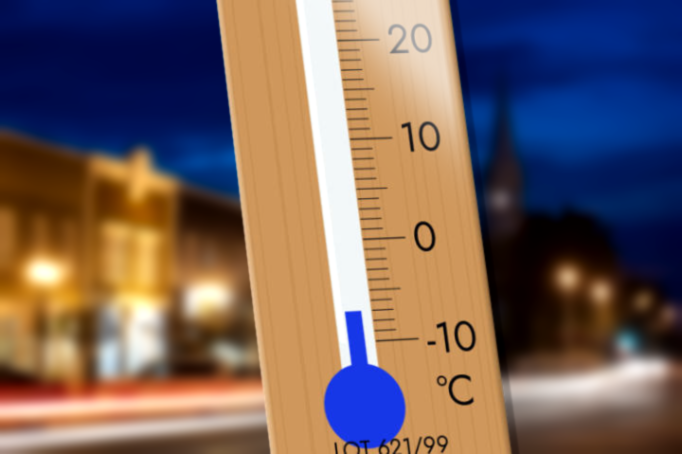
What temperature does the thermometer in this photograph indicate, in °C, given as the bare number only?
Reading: -7
